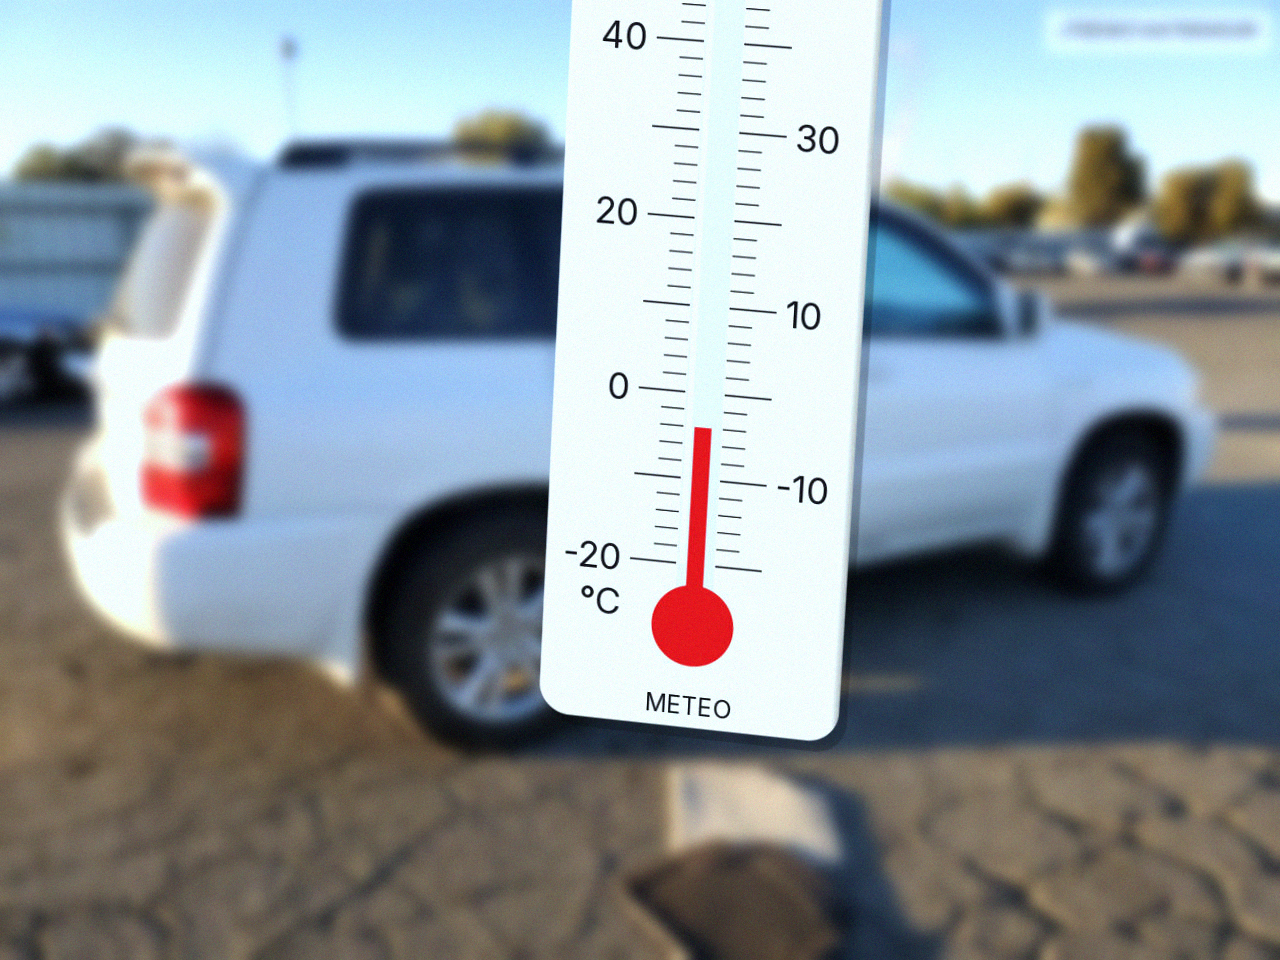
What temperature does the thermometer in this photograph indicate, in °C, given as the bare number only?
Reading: -4
